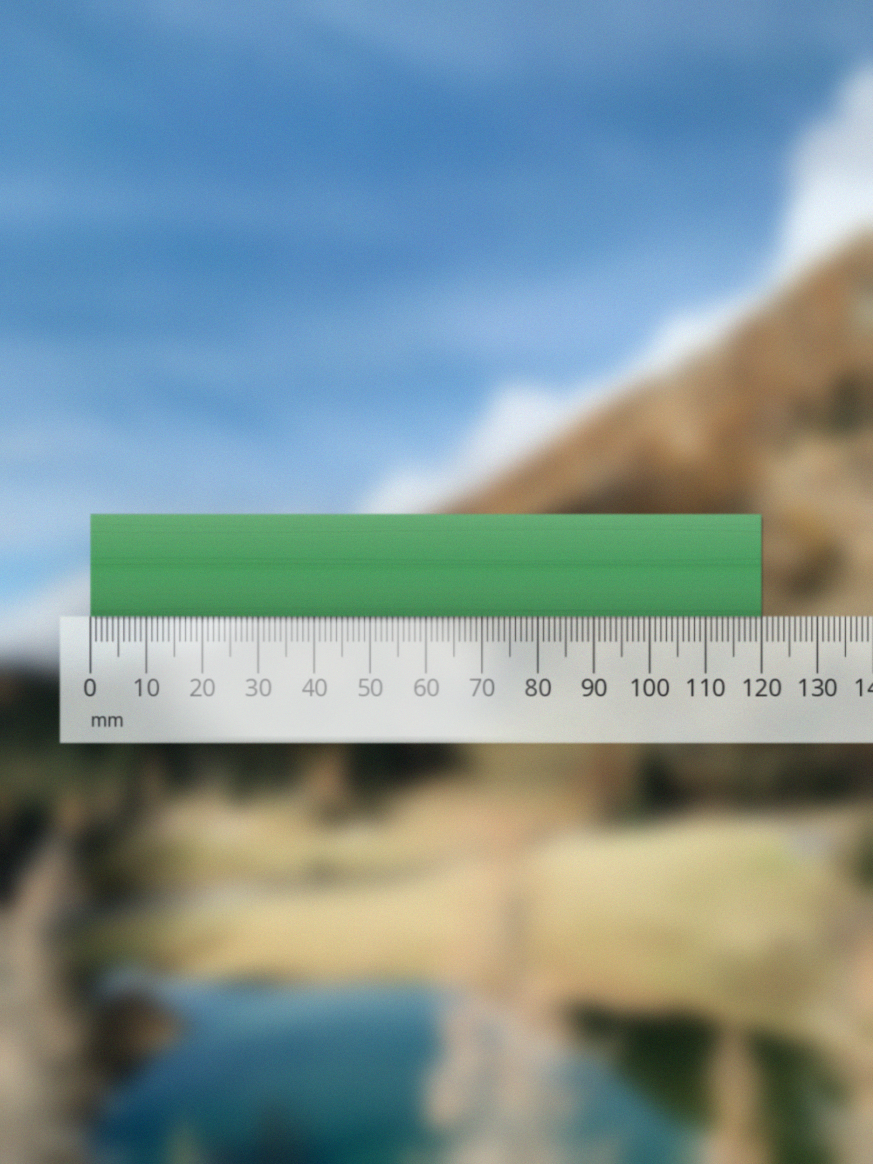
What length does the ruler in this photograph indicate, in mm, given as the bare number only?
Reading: 120
